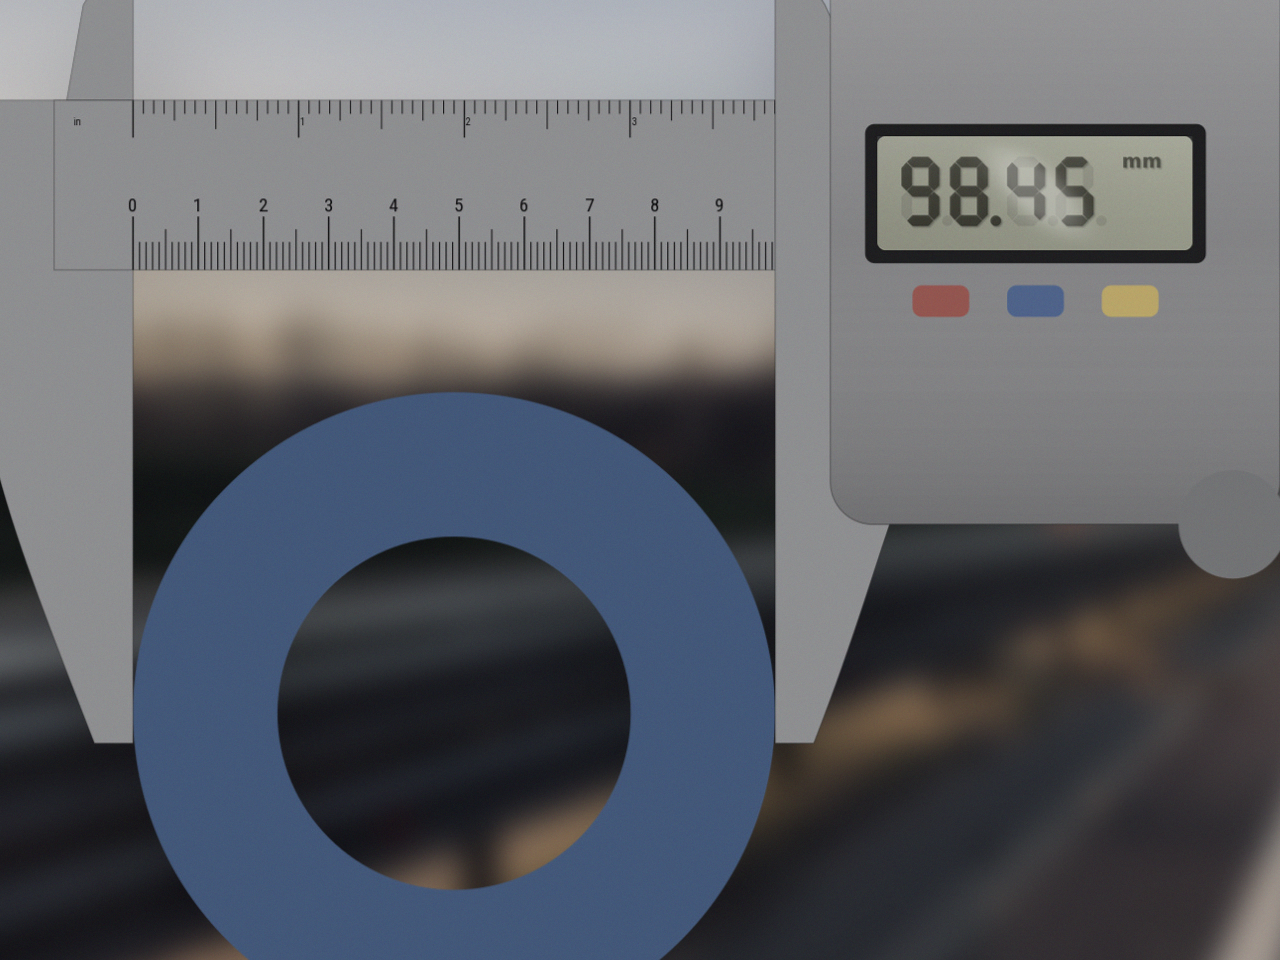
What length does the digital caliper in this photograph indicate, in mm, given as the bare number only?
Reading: 98.45
